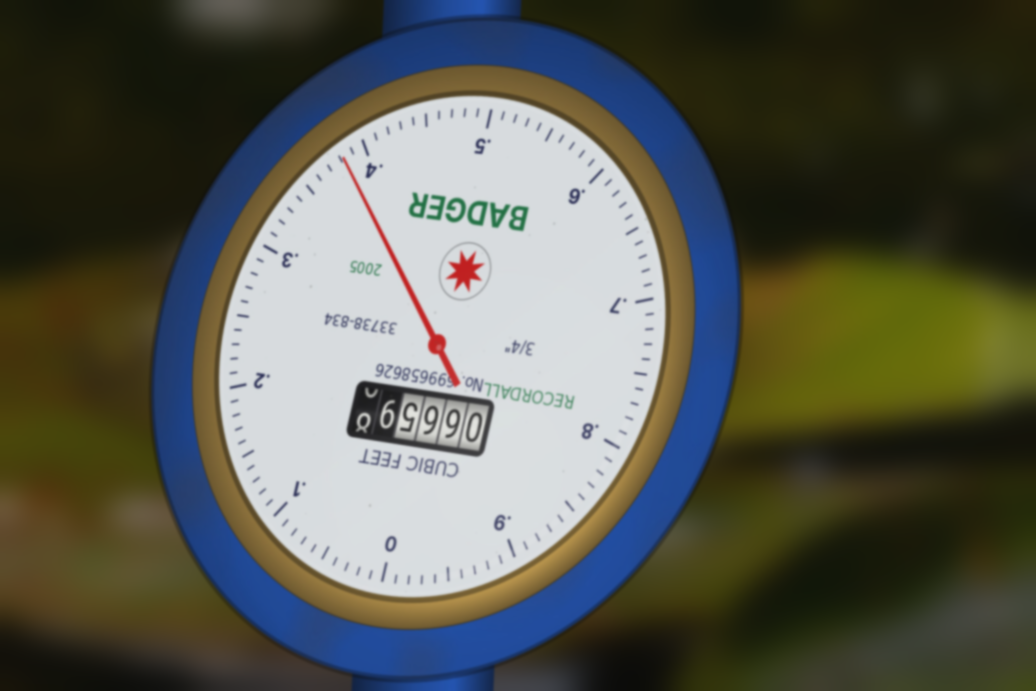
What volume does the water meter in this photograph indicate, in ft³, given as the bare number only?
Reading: 66598.38
